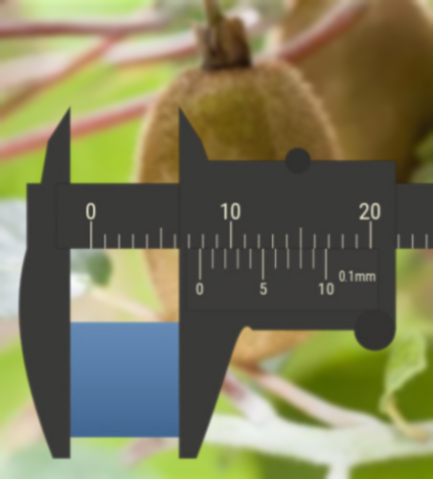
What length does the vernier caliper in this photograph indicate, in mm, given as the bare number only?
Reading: 7.8
